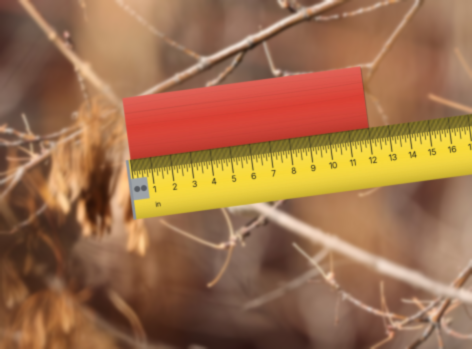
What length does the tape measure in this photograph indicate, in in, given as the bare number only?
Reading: 12
